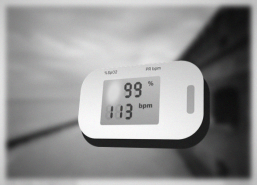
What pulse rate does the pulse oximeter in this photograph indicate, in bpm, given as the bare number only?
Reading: 113
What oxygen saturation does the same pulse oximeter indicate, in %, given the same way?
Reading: 99
